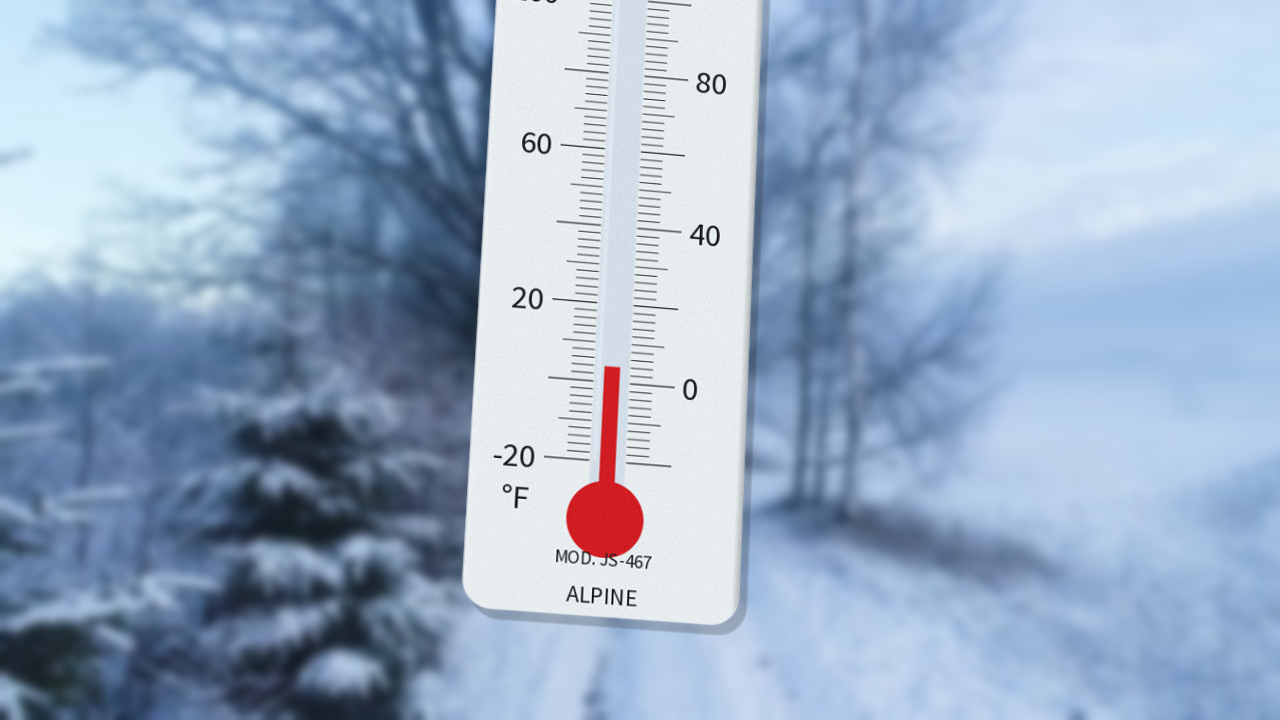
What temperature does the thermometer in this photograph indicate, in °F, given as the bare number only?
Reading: 4
